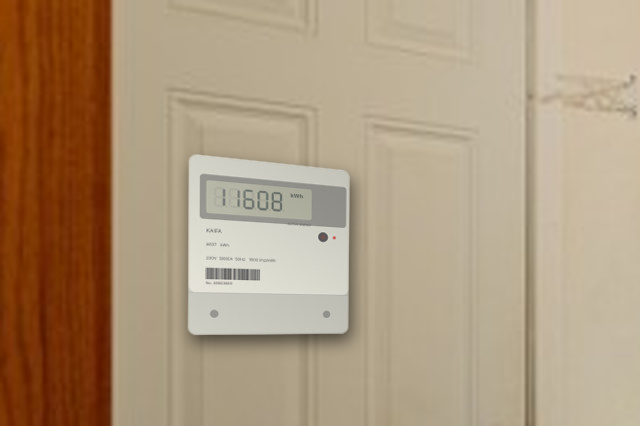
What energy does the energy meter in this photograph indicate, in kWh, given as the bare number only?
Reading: 11608
